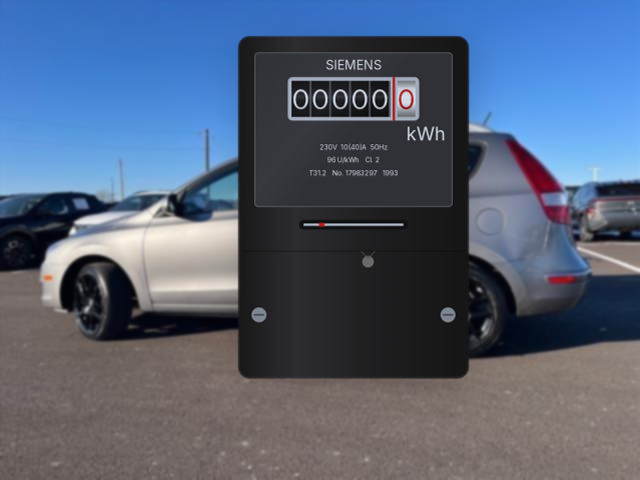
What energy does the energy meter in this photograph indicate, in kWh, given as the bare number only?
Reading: 0.0
